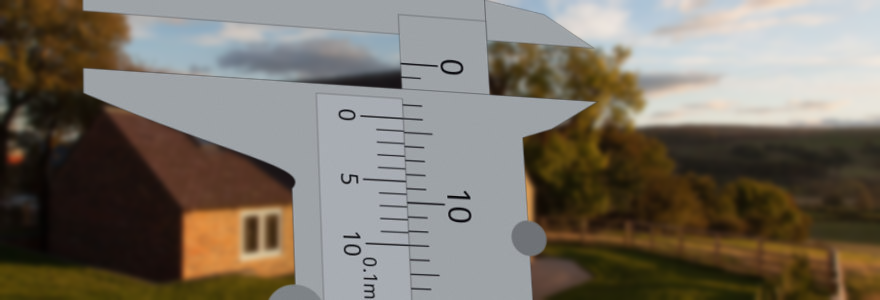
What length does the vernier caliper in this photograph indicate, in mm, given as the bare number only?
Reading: 4.0
